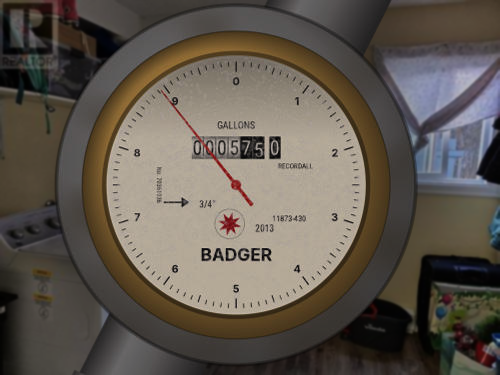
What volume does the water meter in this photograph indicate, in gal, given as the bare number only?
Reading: 5748.9
